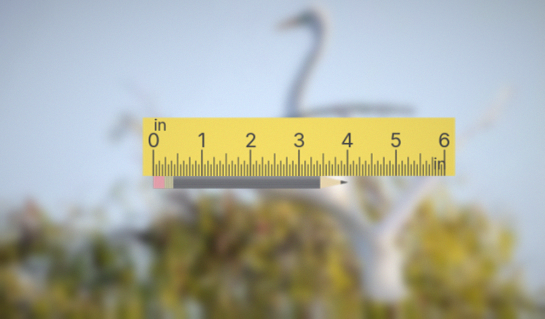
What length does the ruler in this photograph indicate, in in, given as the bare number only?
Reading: 4
